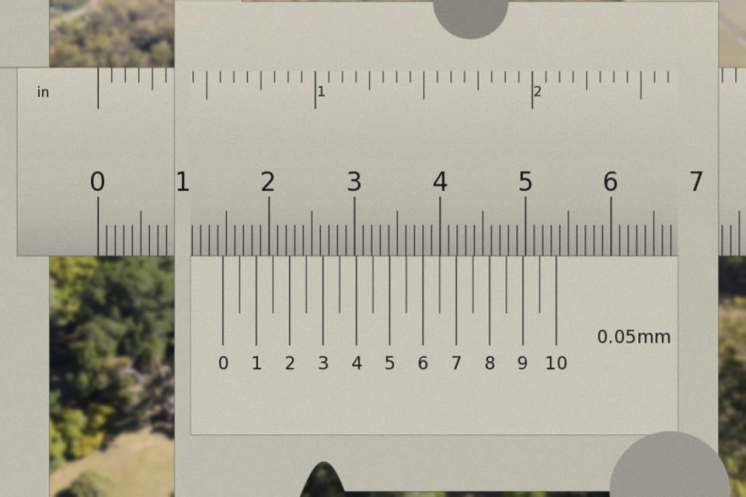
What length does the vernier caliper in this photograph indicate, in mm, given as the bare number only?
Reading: 14.6
